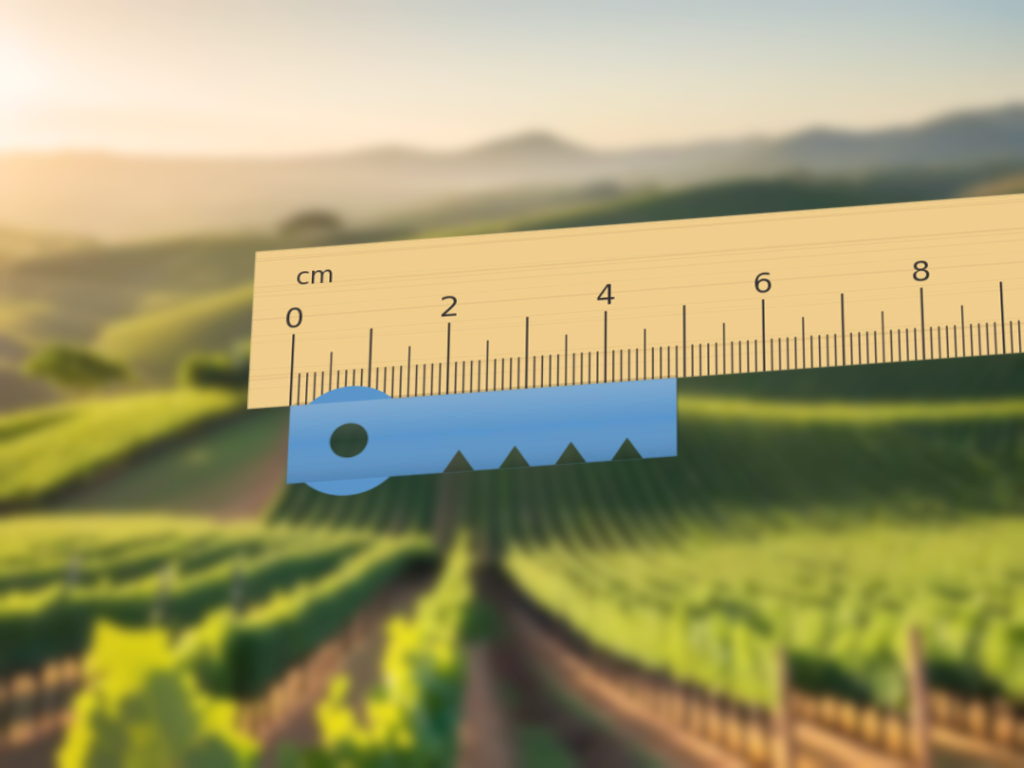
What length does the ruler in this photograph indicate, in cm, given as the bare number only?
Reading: 4.9
